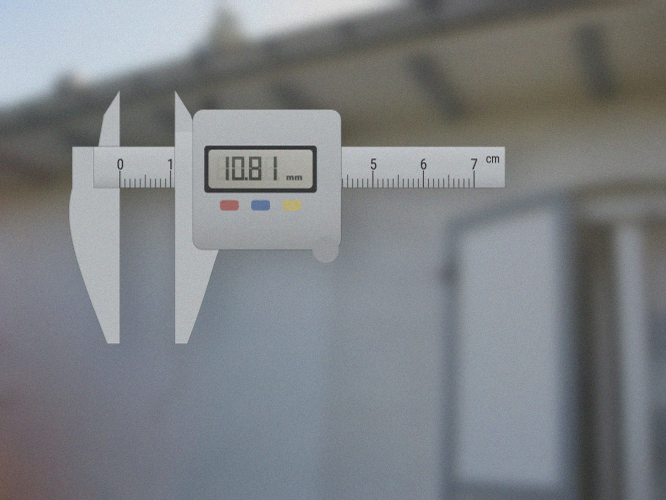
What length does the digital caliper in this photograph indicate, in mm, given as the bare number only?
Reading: 10.81
